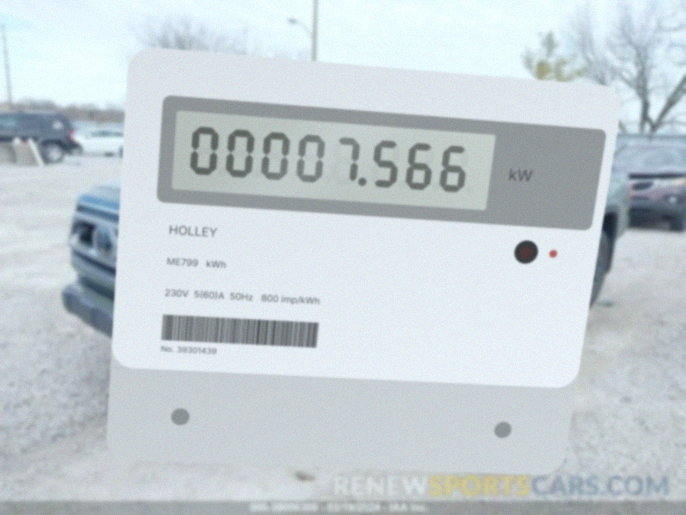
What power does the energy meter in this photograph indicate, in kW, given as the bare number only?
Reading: 7.566
